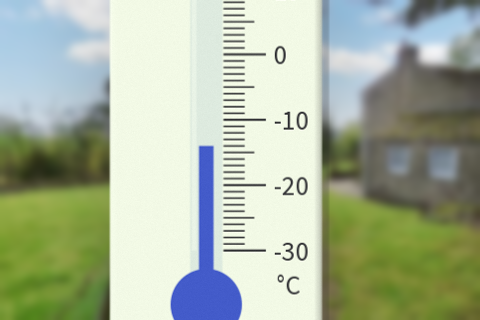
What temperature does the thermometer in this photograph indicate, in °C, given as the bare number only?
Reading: -14
